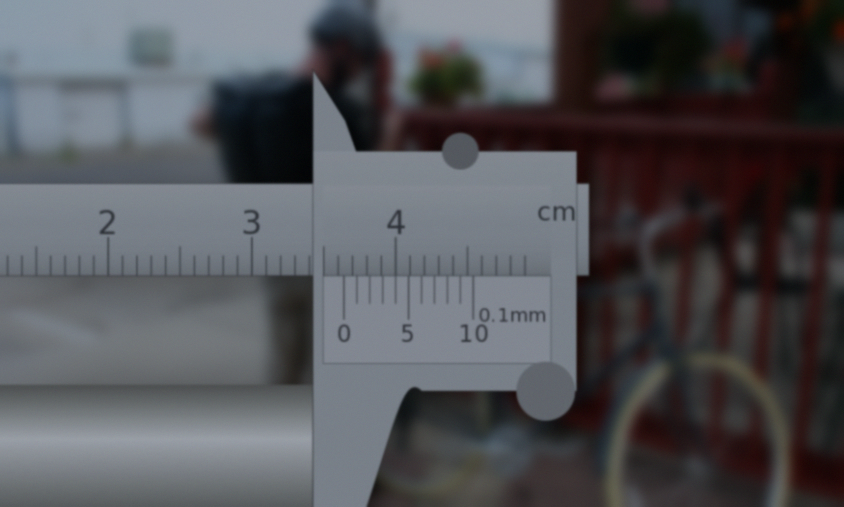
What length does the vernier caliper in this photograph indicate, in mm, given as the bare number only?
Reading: 36.4
